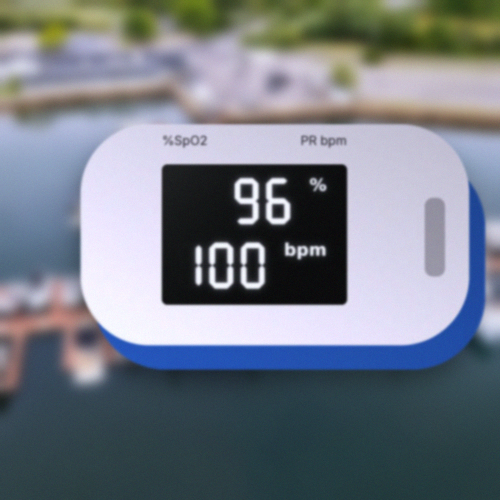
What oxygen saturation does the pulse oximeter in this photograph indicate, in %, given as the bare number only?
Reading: 96
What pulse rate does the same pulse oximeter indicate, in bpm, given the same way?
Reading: 100
